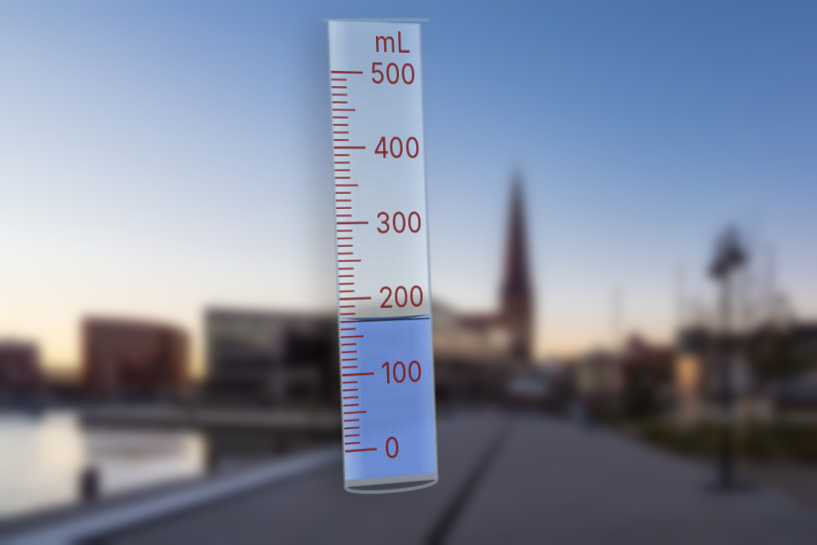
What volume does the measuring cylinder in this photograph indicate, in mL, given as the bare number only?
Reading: 170
